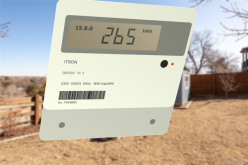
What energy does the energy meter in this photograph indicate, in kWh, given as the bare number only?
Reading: 265
